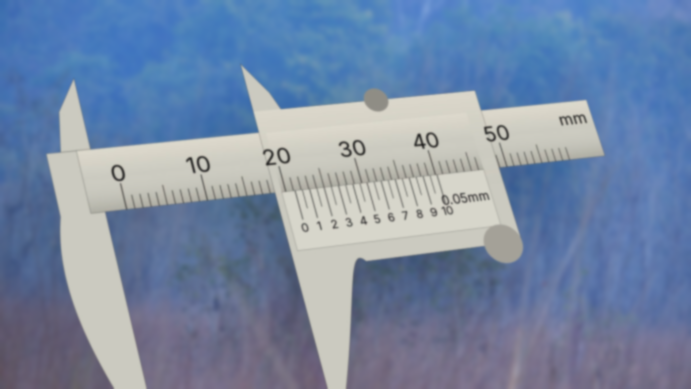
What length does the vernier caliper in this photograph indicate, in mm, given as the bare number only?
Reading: 21.2
